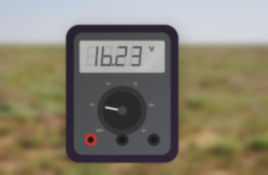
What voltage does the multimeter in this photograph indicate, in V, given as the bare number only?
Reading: 16.23
